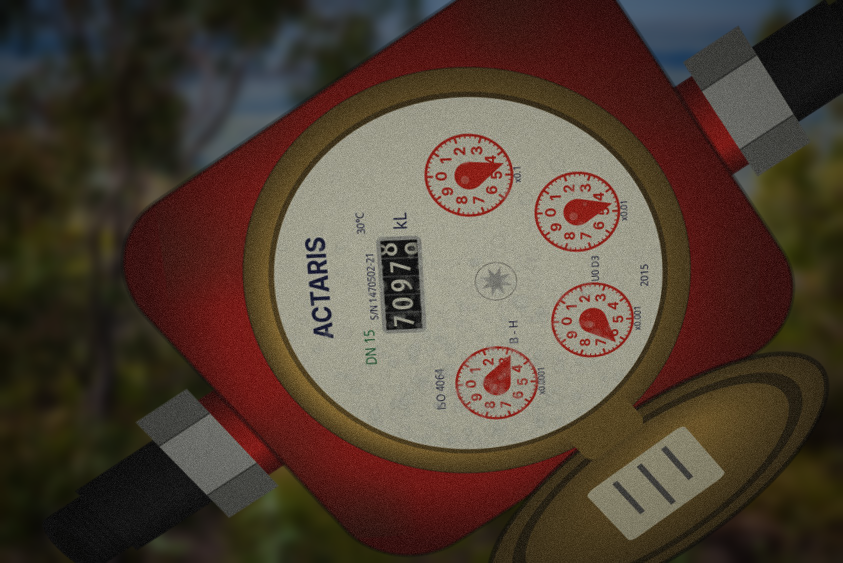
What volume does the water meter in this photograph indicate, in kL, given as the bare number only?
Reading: 70978.4463
